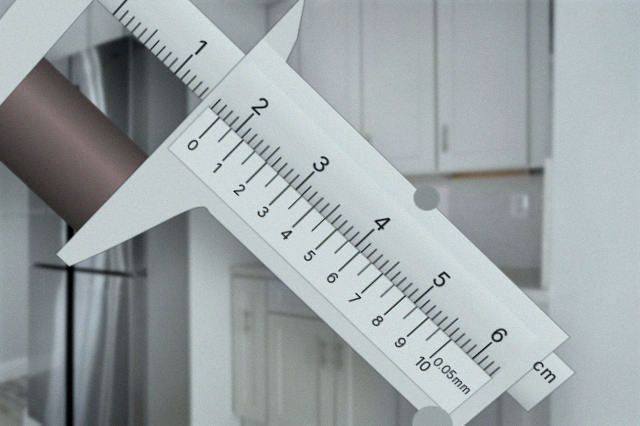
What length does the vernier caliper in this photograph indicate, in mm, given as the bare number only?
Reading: 17.4
